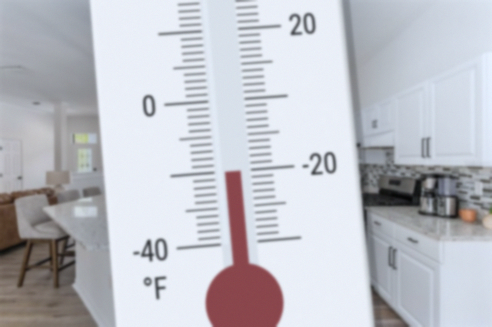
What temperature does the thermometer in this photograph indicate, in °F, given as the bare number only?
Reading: -20
